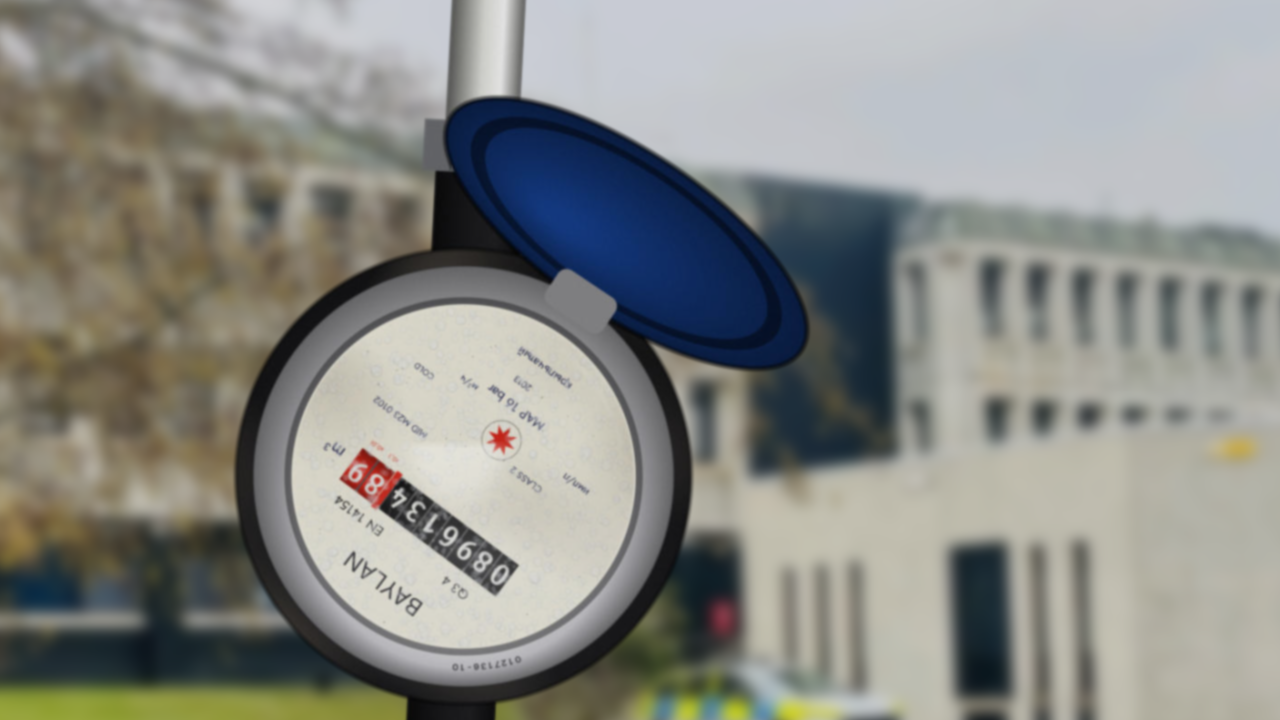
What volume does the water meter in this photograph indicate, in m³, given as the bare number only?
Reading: 896134.89
